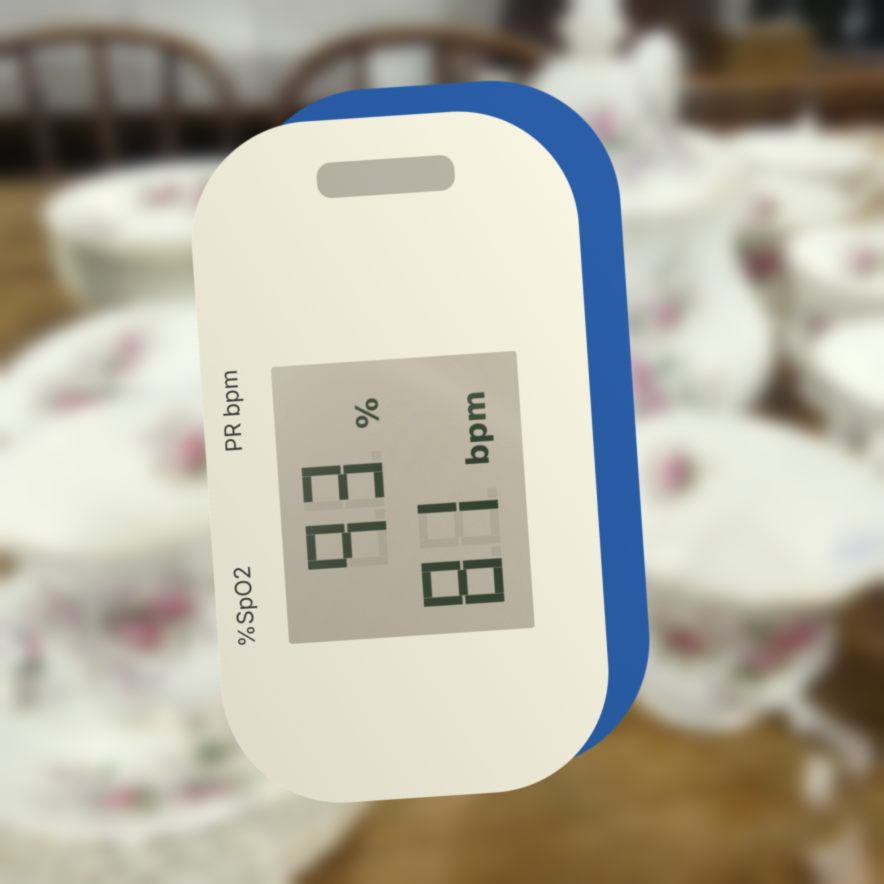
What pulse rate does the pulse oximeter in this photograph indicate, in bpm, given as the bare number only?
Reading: 81
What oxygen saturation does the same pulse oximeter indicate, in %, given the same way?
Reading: 93
